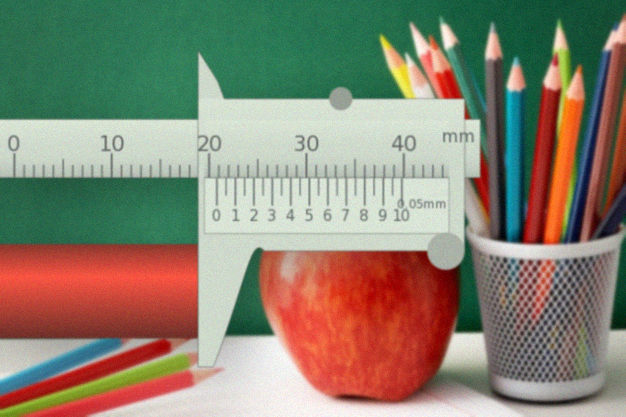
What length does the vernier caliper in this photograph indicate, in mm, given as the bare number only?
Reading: 20.8
